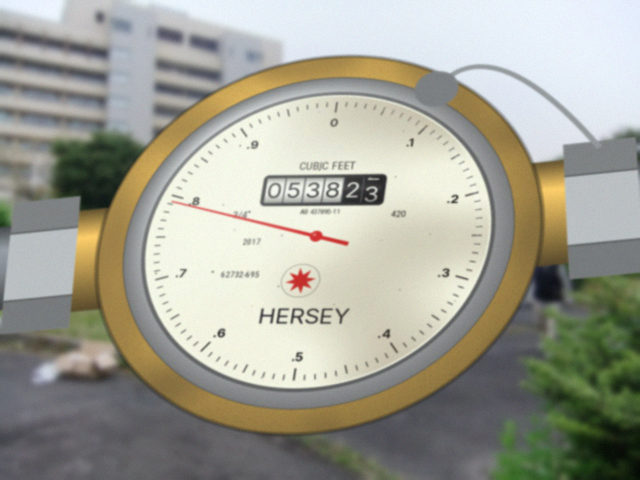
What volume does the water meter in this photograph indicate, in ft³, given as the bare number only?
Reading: 53822.79
